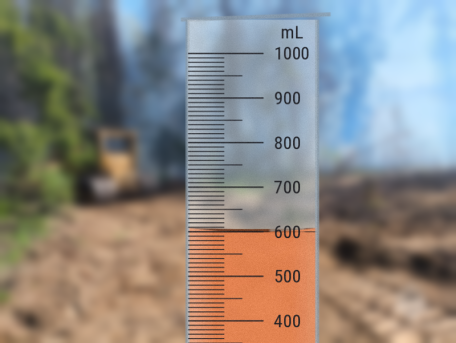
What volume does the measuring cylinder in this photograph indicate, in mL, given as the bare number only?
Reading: 600
